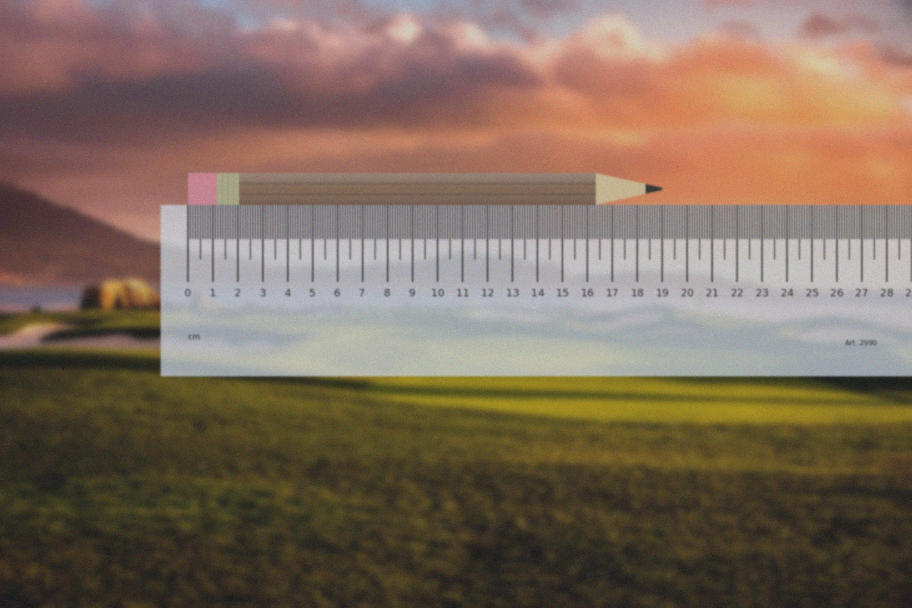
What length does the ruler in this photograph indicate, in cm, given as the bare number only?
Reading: 19
